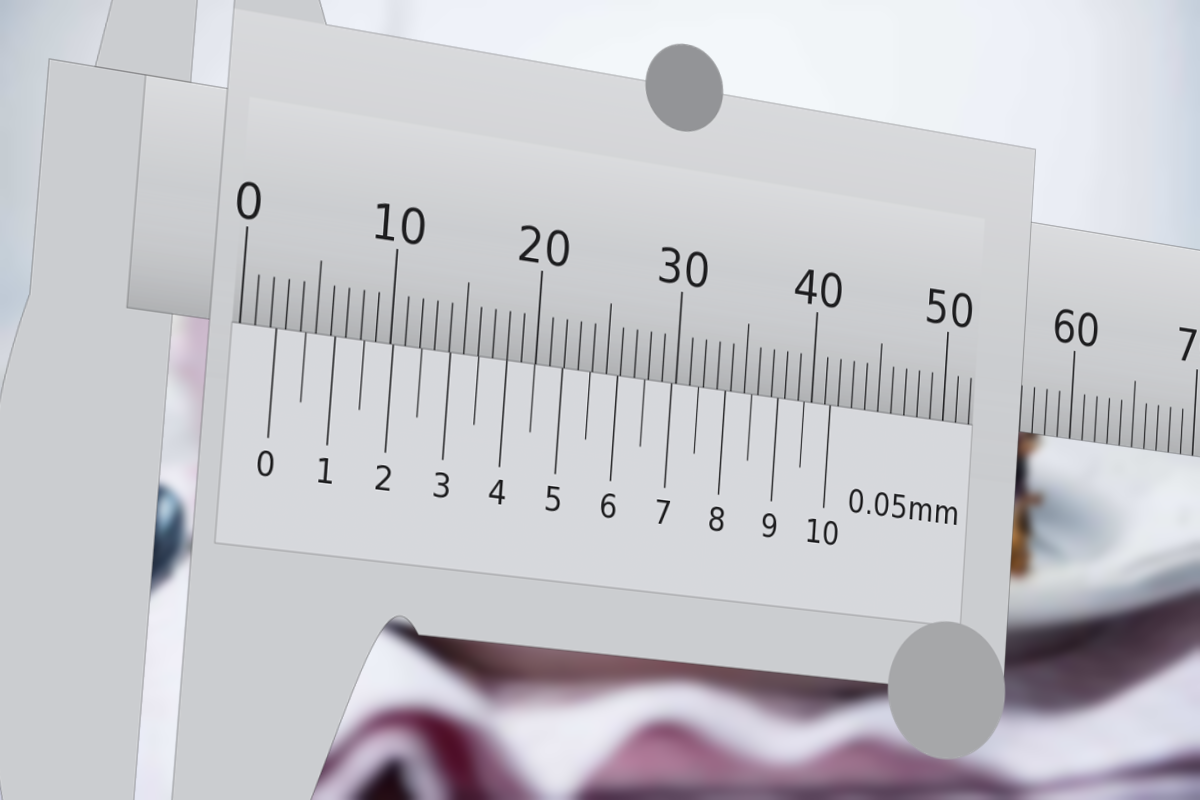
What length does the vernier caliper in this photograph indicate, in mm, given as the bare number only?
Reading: 2.4
